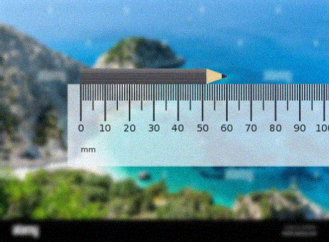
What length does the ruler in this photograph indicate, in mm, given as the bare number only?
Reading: 60
